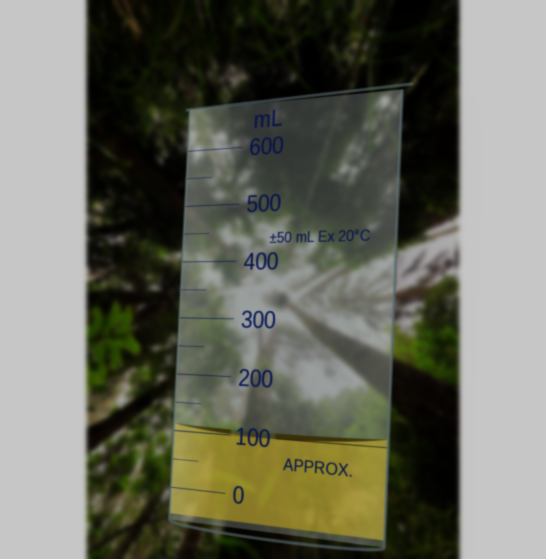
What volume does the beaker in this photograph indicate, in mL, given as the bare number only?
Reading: 100
